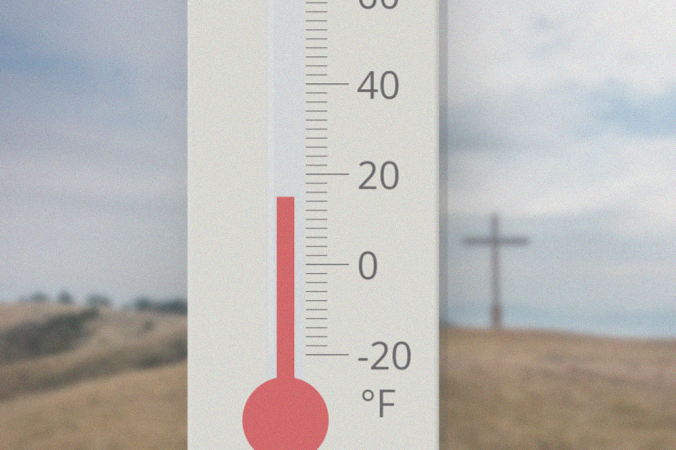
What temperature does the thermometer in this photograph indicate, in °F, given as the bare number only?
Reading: 15
